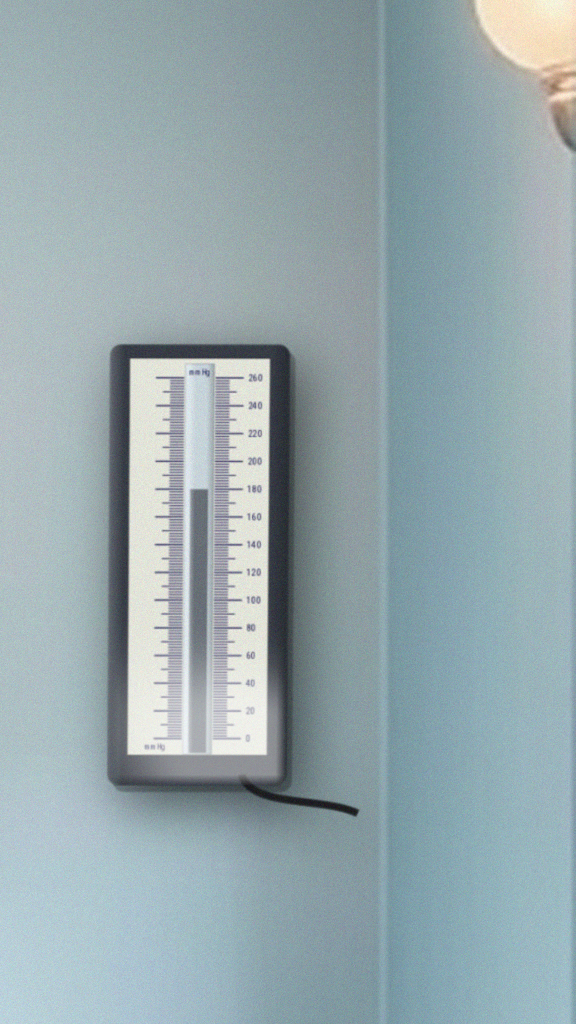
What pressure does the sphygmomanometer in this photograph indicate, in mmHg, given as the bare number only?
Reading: 180
